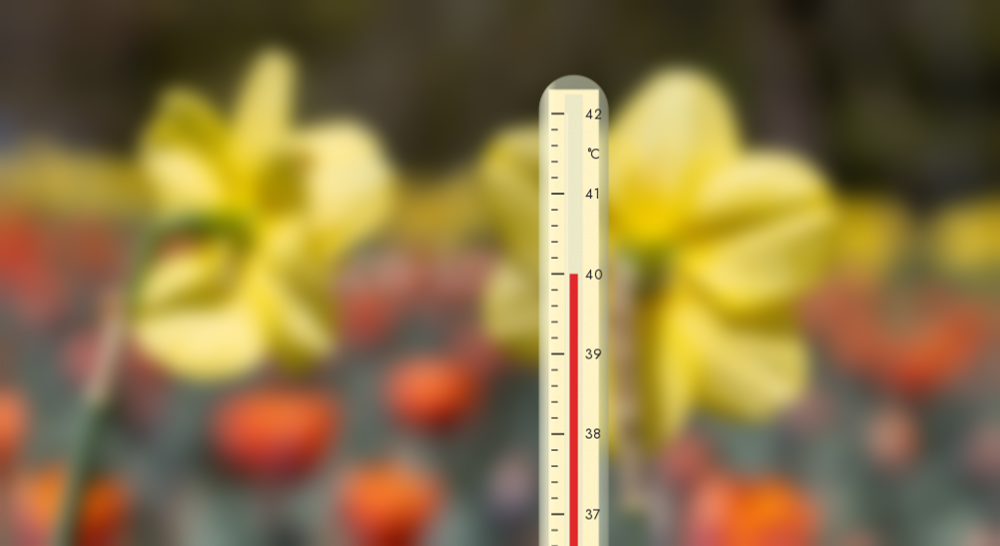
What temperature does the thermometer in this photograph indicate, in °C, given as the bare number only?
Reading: 40
